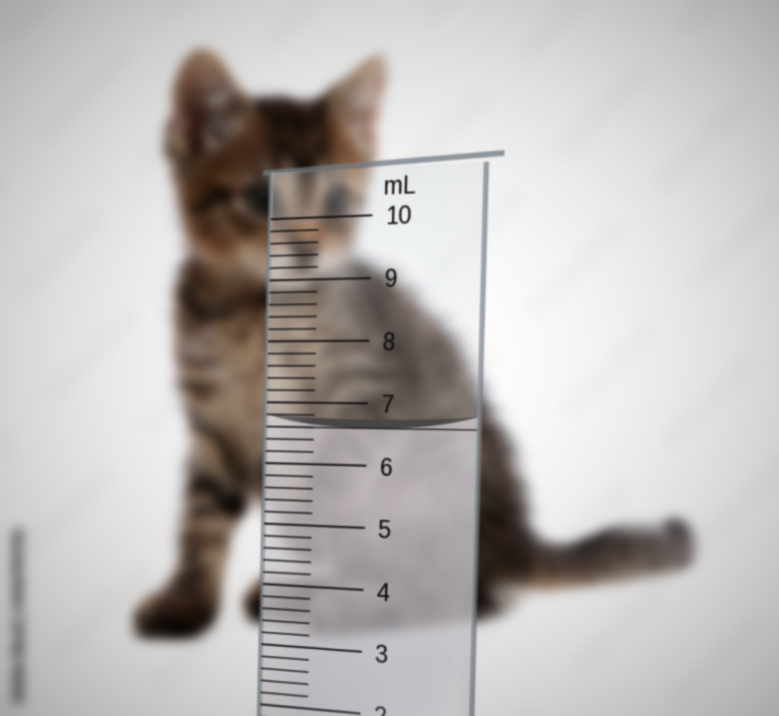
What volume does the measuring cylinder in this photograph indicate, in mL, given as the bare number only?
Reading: 6.6
